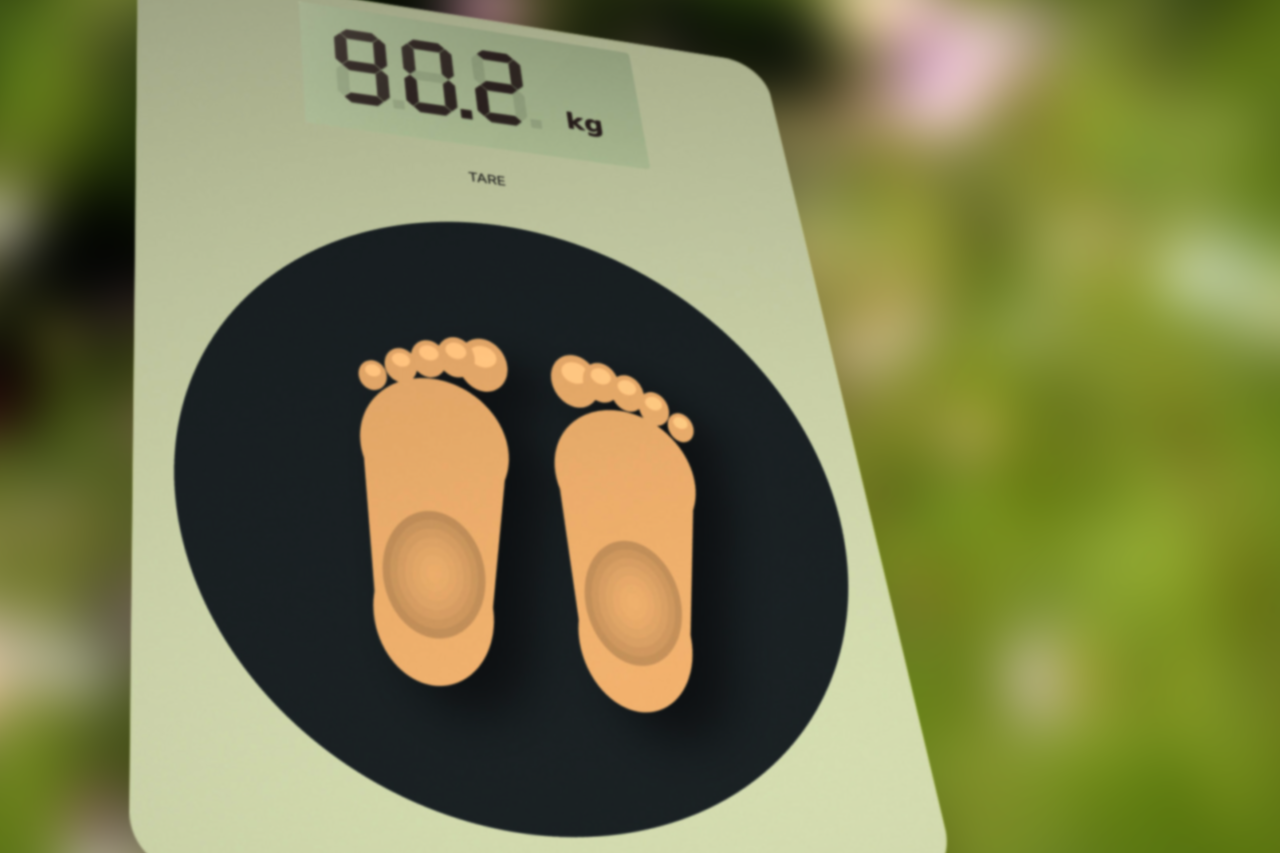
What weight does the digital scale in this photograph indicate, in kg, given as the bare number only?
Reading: 90.2
